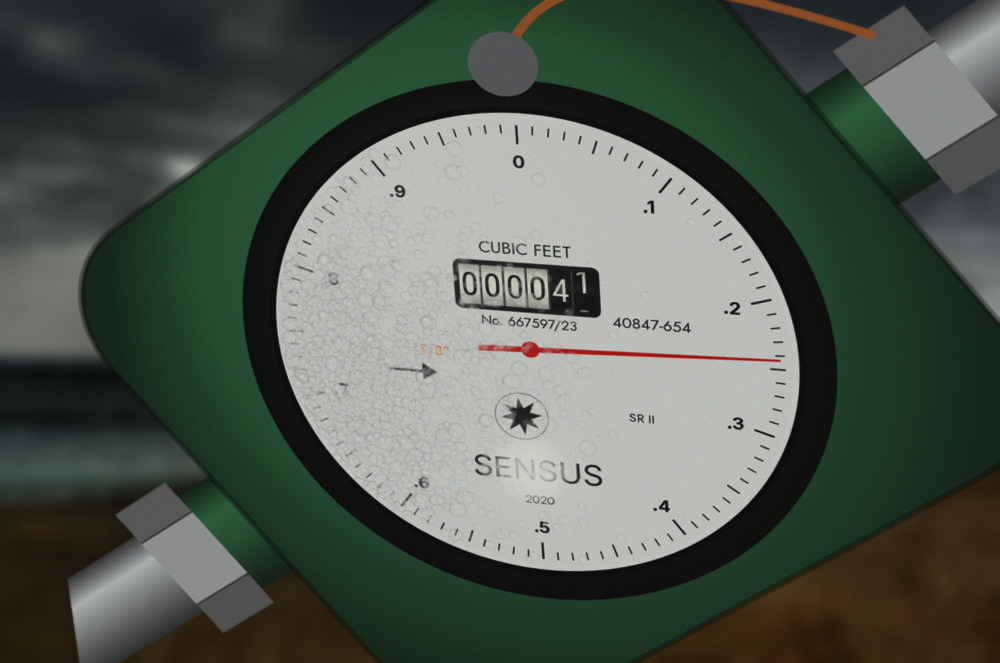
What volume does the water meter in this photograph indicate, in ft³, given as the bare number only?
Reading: 41.24
